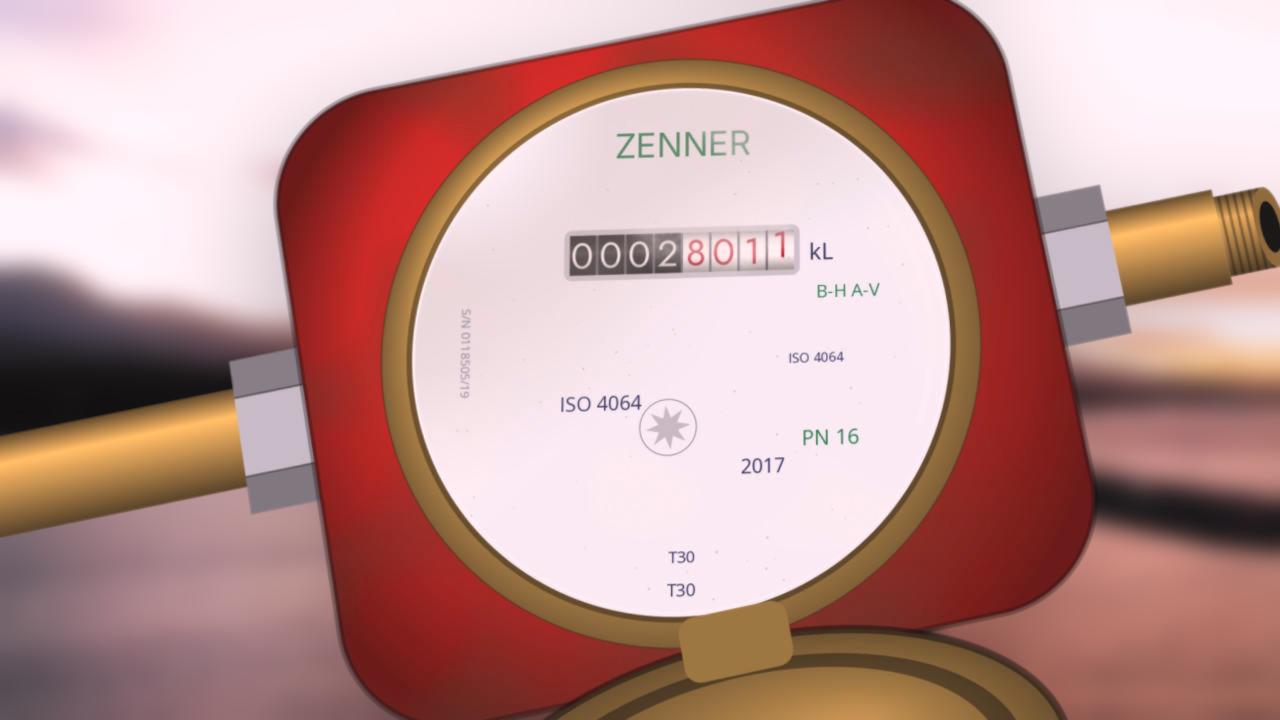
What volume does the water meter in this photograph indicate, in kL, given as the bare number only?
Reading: 2.8011
